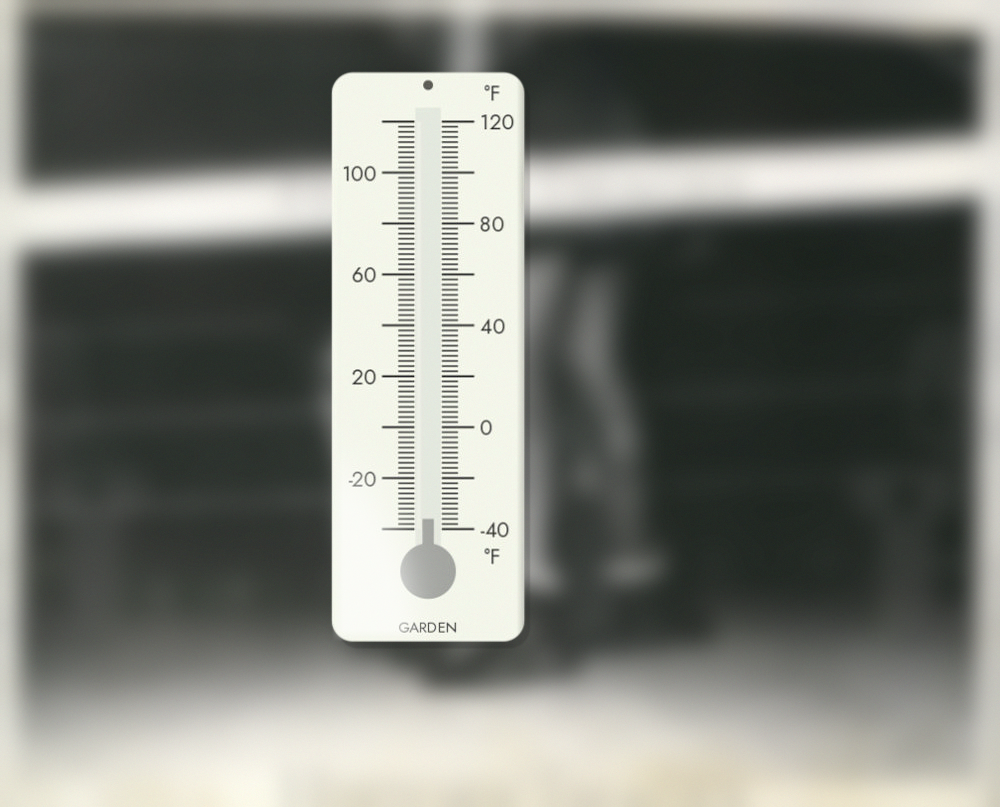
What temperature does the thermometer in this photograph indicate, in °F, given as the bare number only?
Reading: -36
